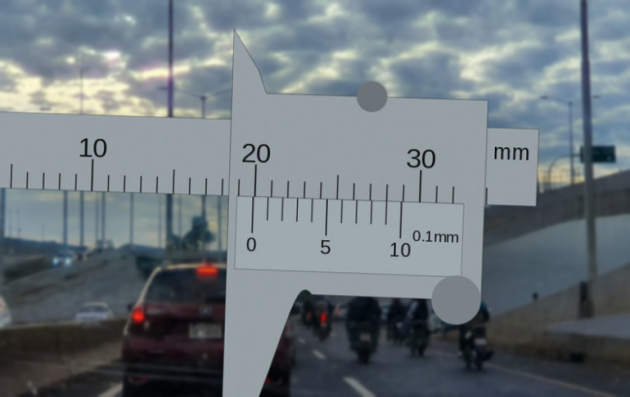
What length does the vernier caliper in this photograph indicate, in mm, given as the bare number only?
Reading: 19.9
